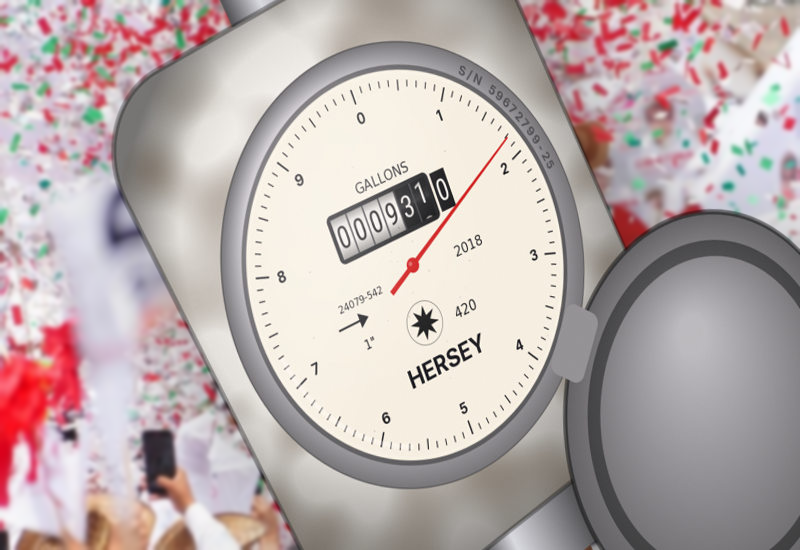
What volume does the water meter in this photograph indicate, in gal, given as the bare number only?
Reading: 9311.8
